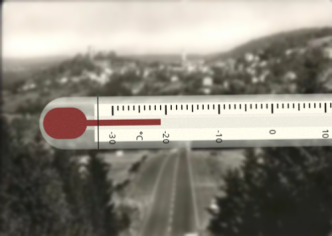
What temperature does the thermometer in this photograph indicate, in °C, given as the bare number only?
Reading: -21
